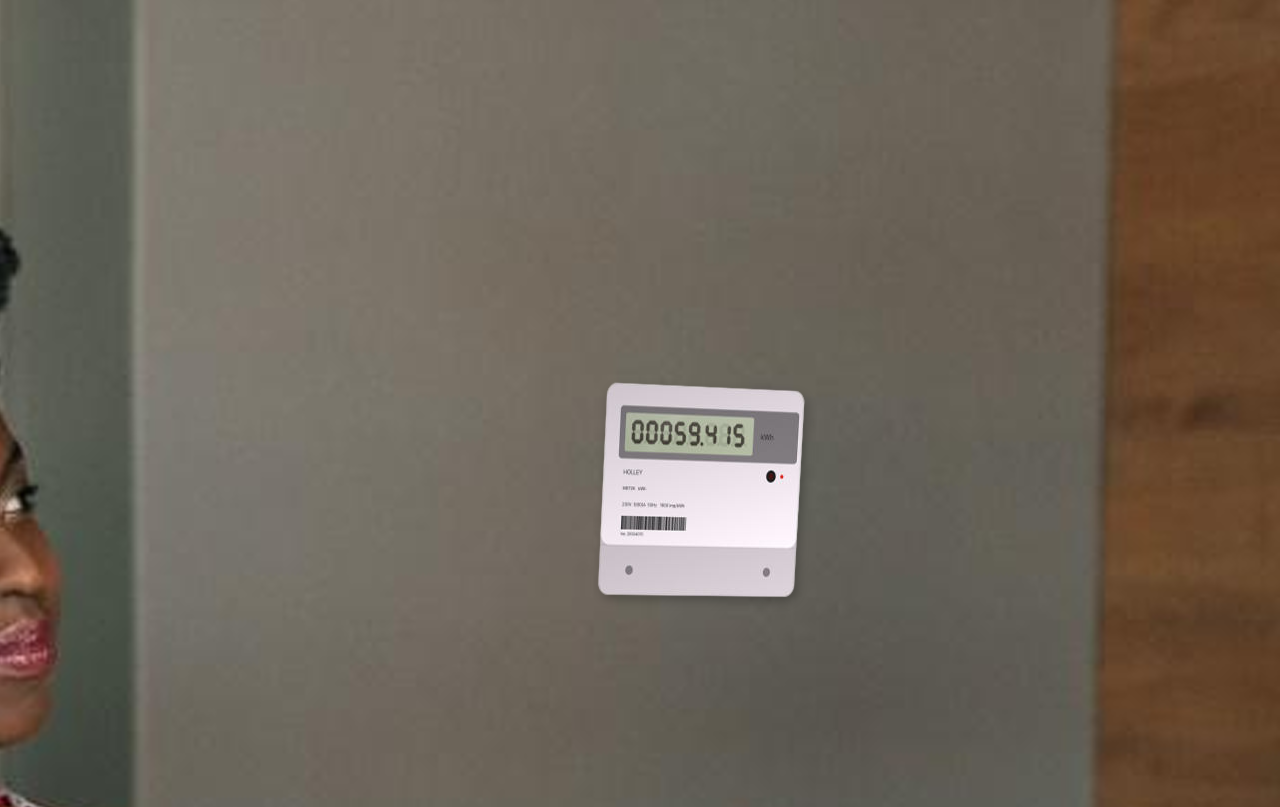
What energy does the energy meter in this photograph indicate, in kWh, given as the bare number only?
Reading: 59.415
